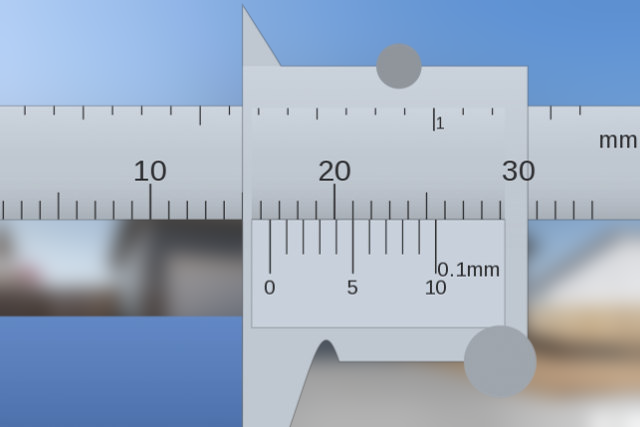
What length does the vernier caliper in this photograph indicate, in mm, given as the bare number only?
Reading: 16.5
